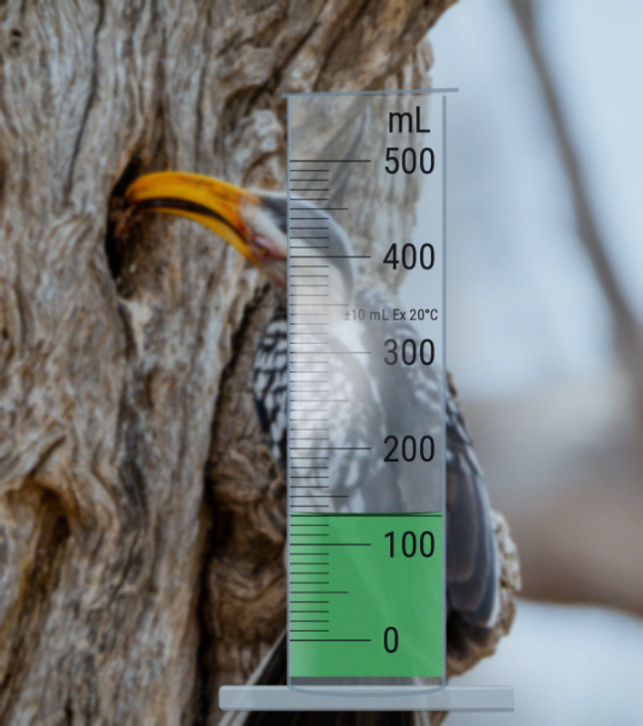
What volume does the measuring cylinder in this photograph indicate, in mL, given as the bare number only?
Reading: 130
